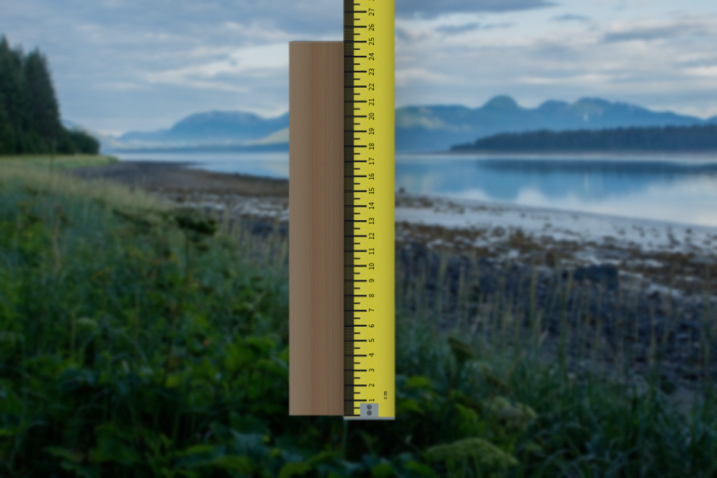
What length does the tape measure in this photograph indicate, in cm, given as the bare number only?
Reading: 25
